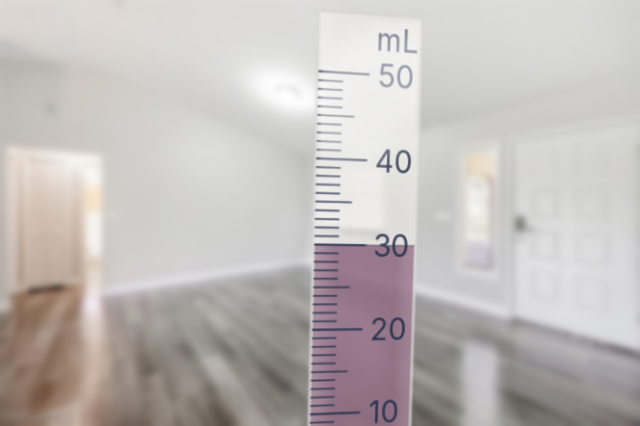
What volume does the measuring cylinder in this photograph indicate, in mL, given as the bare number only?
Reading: 30
